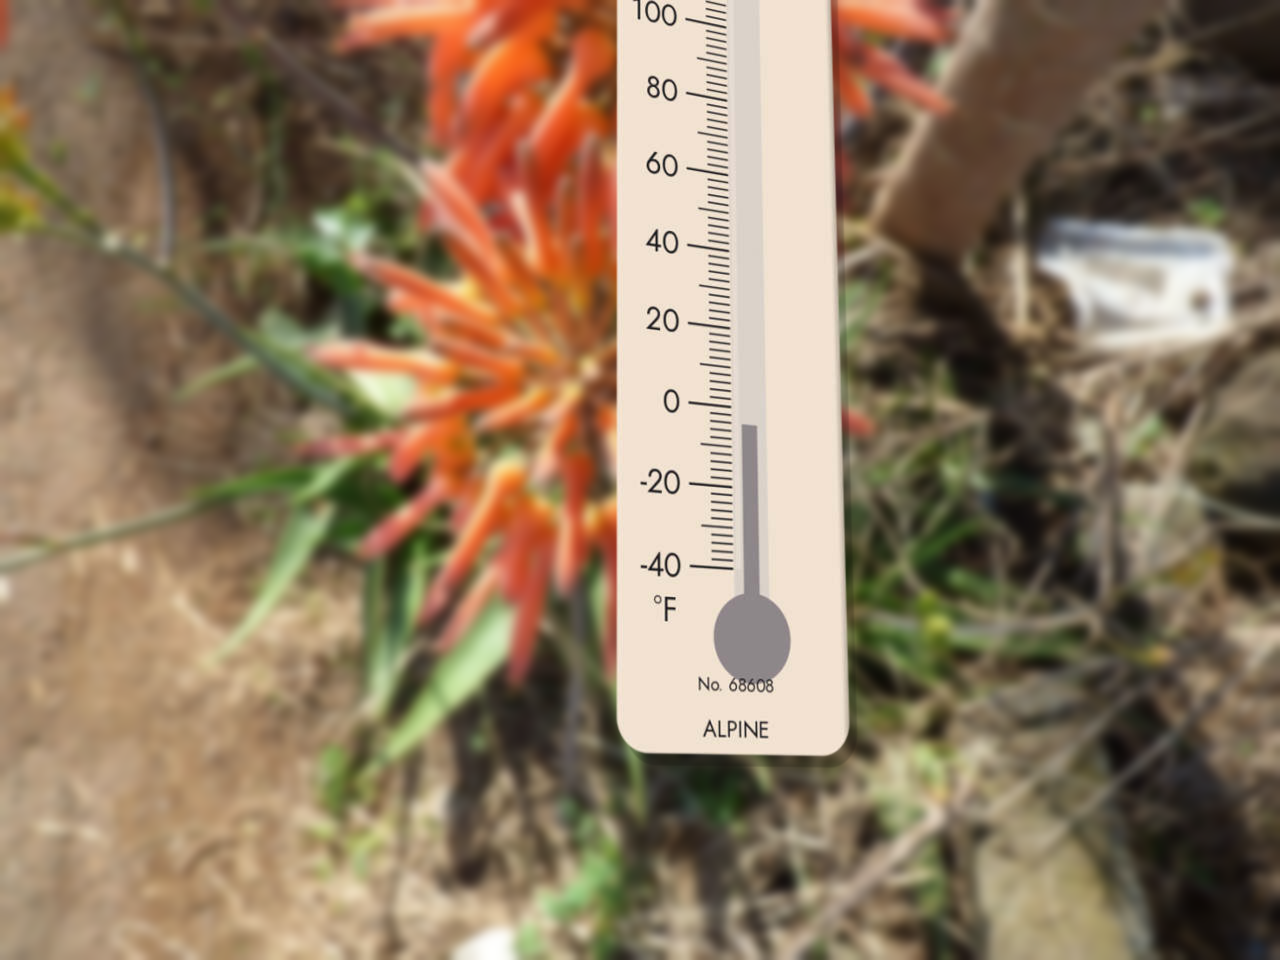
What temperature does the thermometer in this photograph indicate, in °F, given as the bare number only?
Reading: -4
